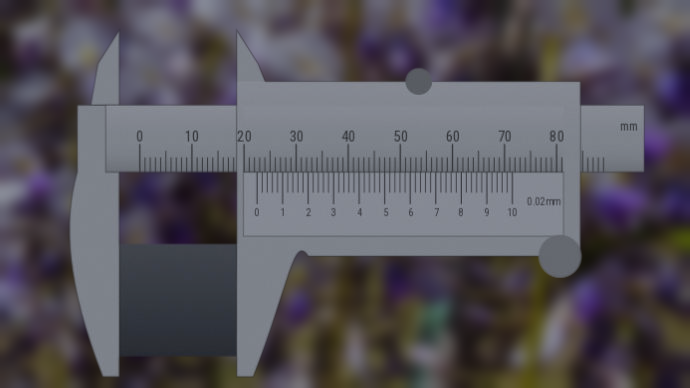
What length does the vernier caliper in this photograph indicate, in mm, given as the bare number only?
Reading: 22.5
